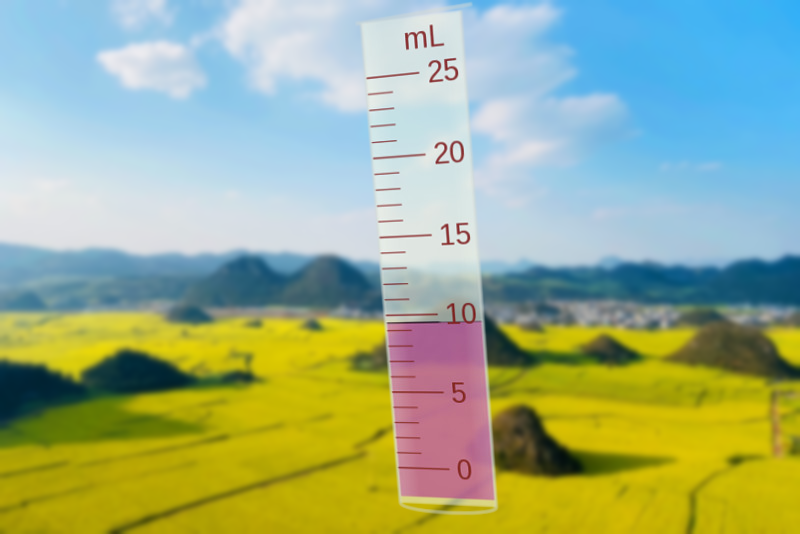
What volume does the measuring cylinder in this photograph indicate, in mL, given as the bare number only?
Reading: 9.5
